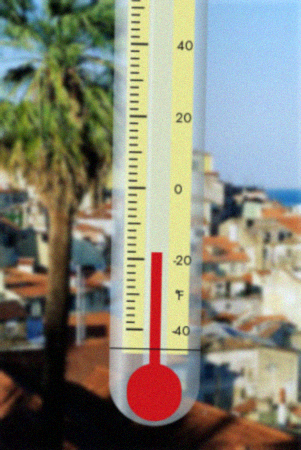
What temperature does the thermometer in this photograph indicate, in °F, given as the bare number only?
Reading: -18
